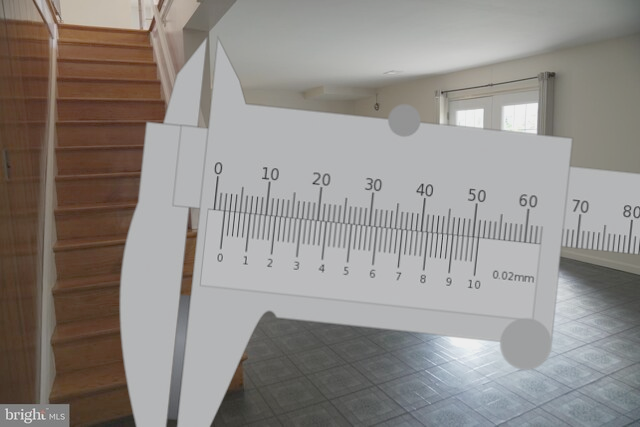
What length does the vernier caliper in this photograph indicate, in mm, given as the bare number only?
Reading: 2.0
